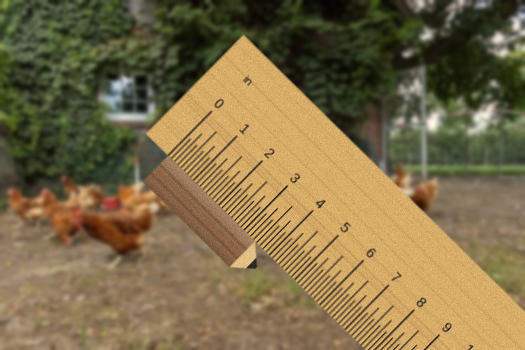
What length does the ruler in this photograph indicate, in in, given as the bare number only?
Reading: 4
